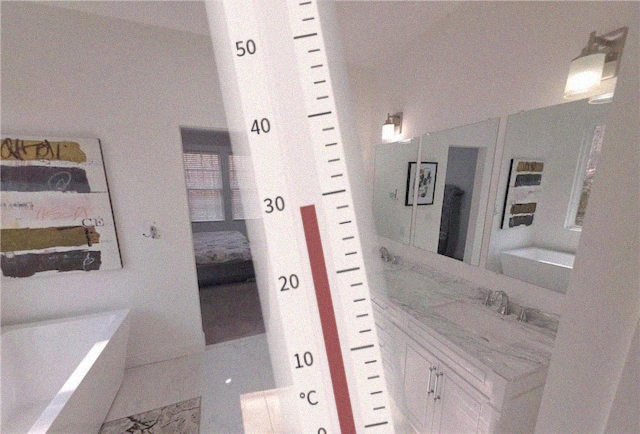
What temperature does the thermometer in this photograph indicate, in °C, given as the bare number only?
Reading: 29
